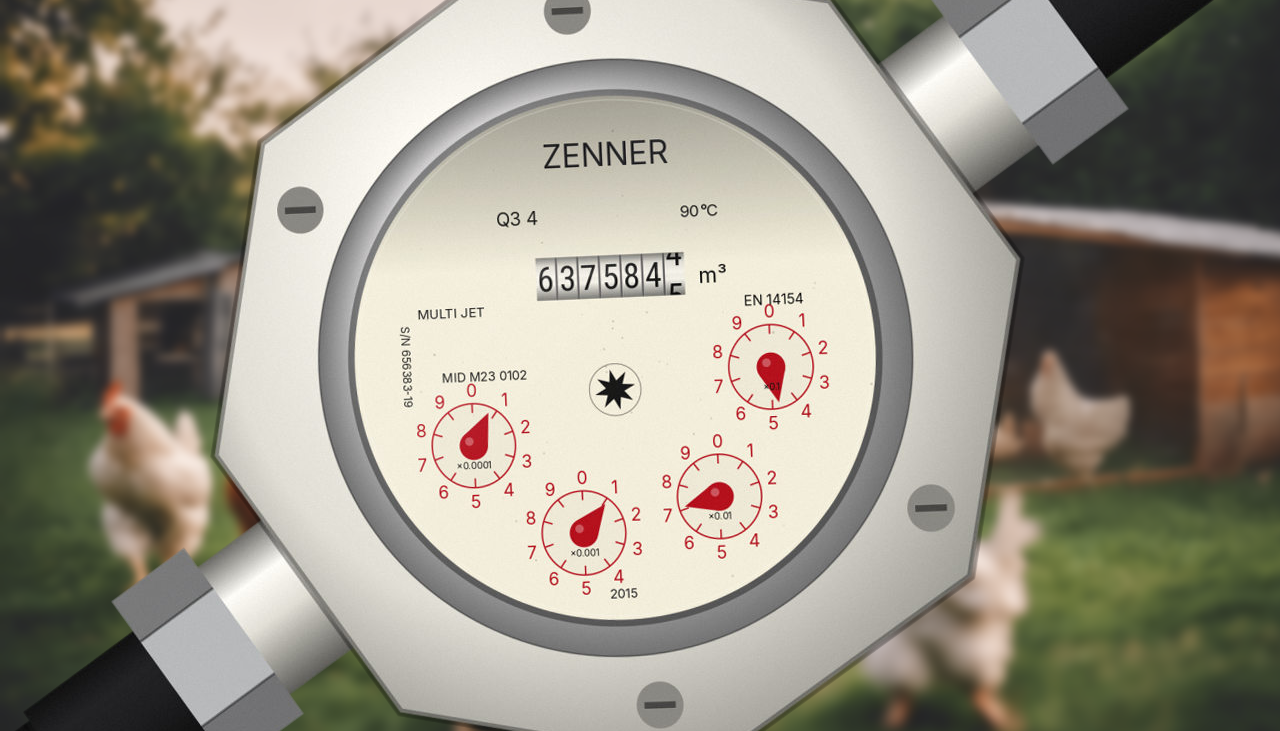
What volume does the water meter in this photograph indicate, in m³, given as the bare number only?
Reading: 6375844.4710
